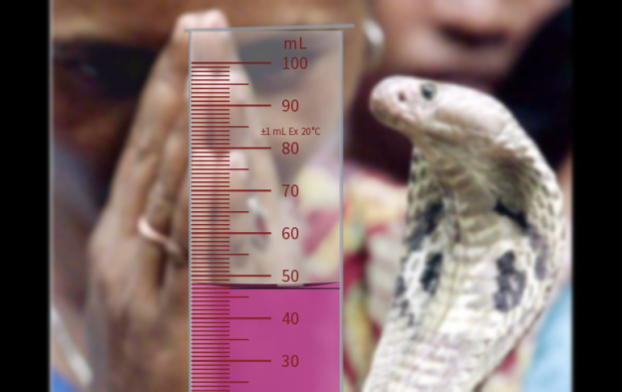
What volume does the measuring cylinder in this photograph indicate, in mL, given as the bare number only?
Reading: 47
